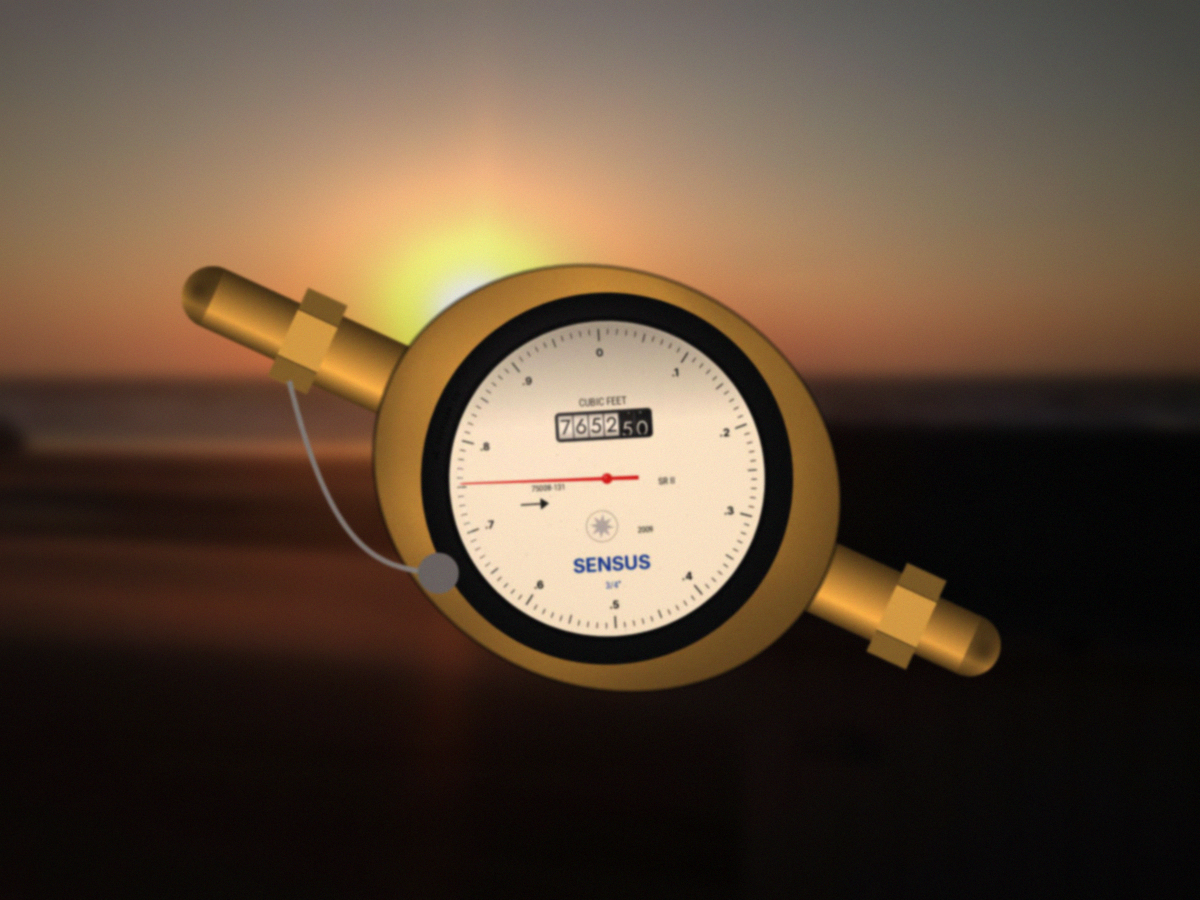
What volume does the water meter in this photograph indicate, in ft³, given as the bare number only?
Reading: 765249.75
